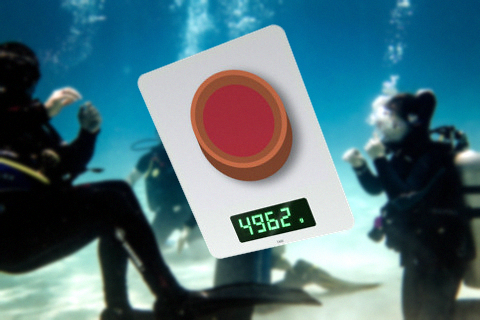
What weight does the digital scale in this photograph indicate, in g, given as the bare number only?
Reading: 4962
